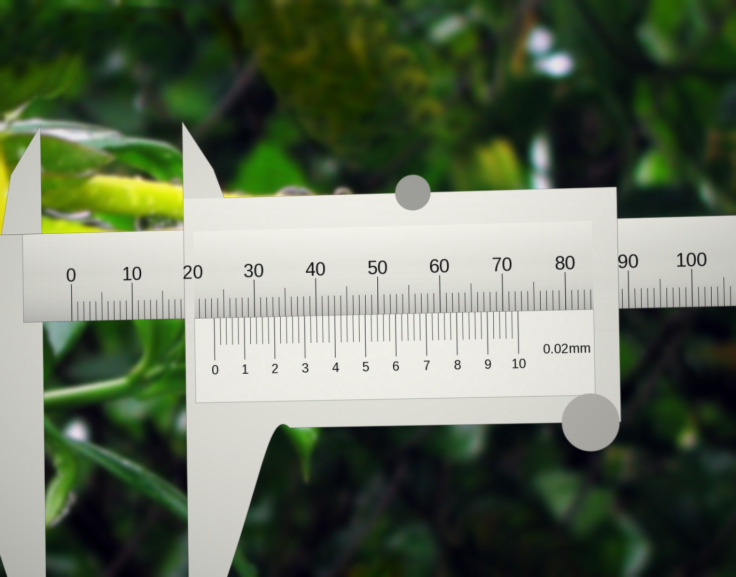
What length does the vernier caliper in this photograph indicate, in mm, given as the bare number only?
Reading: 23.4
